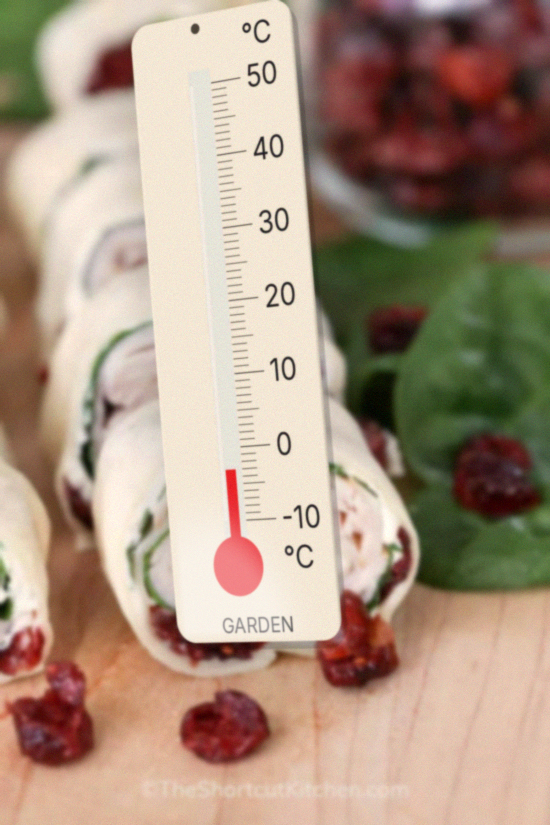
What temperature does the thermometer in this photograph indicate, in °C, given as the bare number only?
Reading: -3
